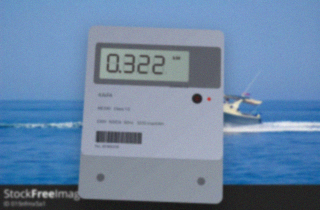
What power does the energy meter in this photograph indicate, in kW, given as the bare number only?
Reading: 0.322
